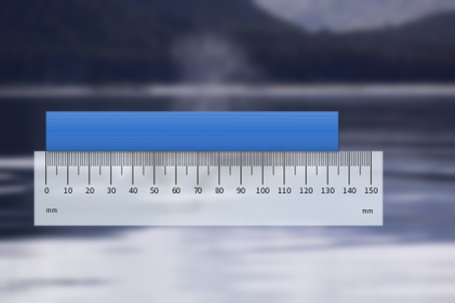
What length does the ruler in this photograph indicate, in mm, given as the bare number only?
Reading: 135
